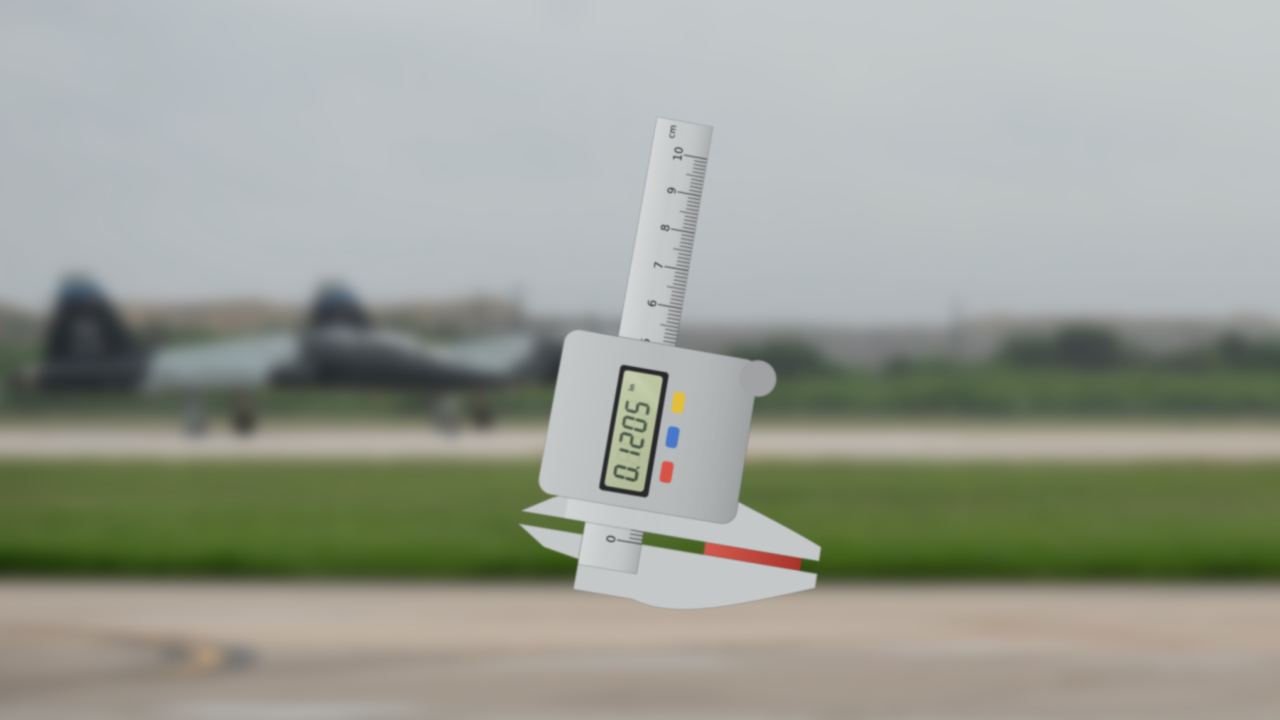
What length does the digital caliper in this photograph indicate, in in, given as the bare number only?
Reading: 0.1205
